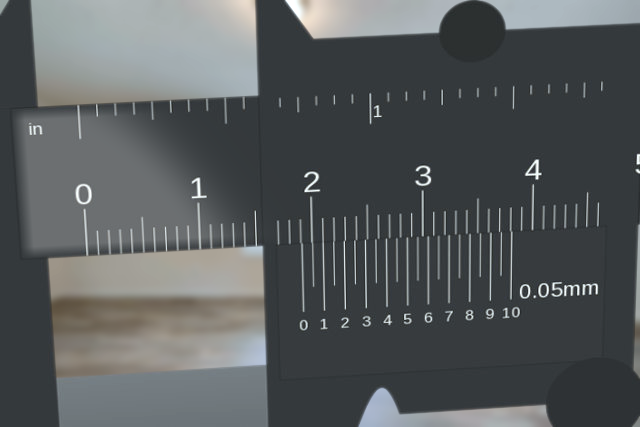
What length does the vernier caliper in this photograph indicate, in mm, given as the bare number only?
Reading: 19.1
